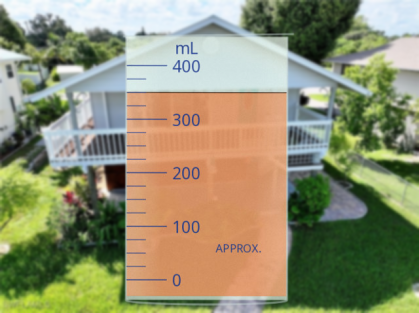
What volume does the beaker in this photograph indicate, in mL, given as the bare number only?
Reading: 350
